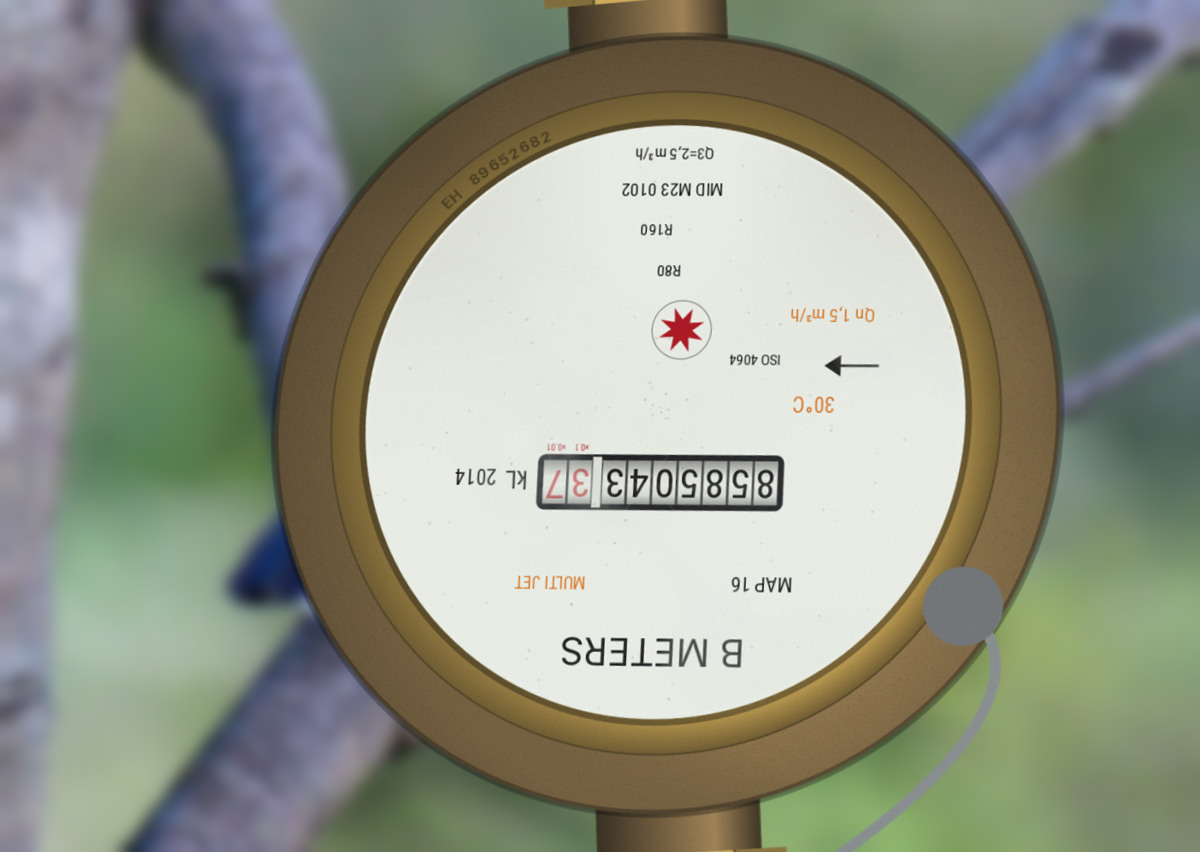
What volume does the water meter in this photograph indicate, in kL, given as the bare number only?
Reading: 8585043.37
